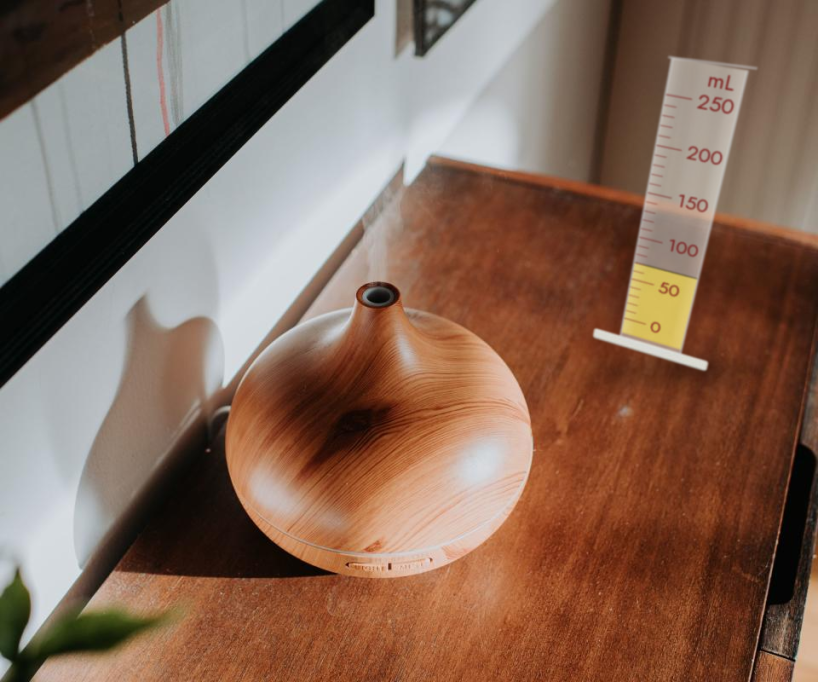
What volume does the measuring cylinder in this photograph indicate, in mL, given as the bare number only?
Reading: 70
